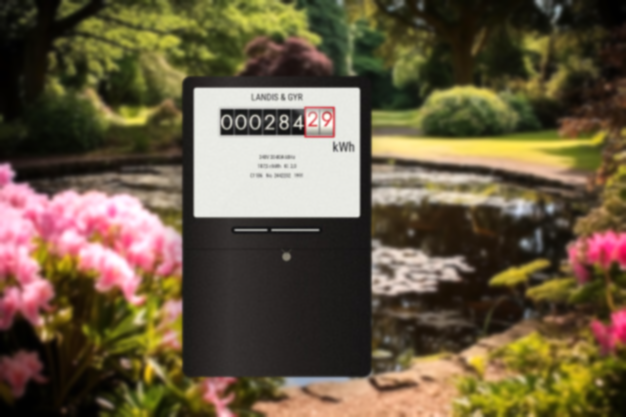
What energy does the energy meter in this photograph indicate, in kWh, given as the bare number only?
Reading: 284.29
